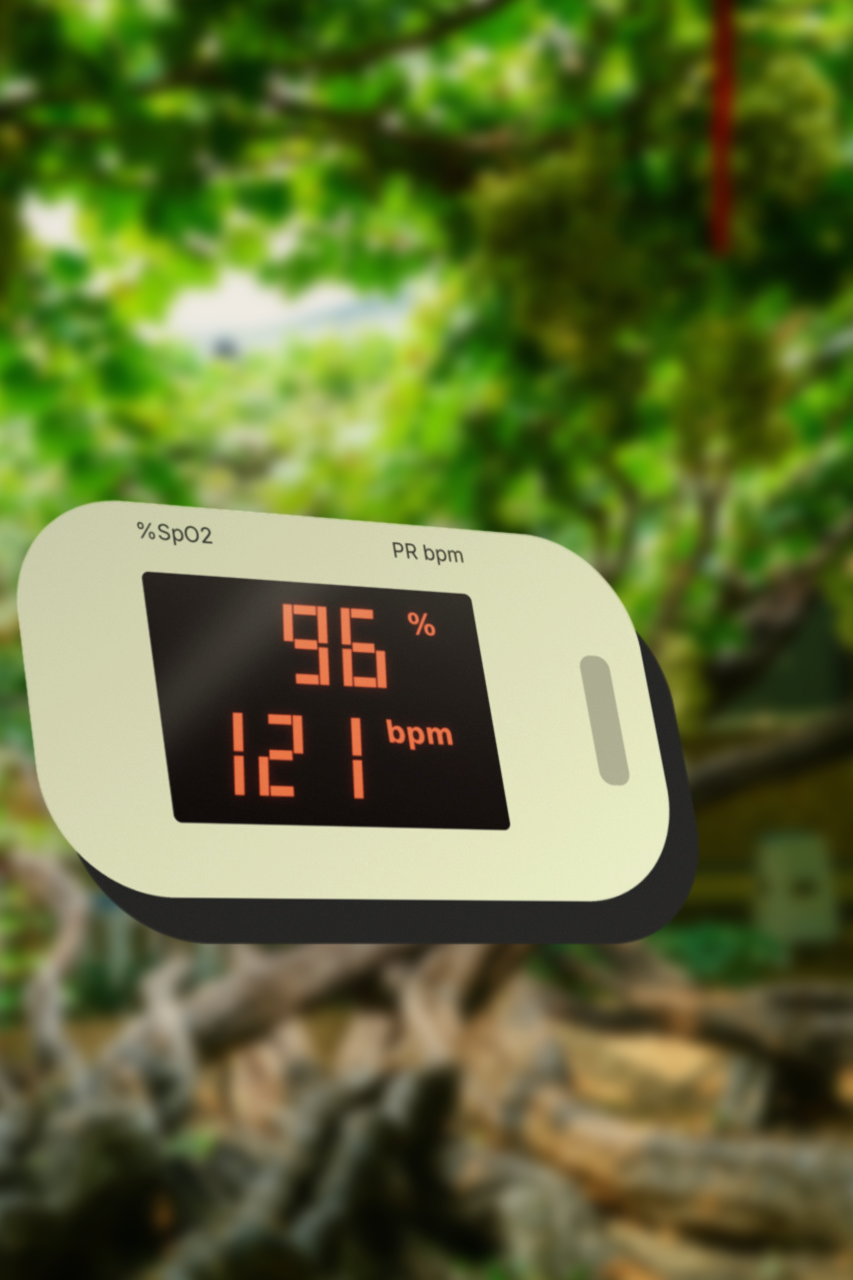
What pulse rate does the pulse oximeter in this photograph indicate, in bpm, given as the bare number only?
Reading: 121
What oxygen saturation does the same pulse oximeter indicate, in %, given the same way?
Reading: 96
